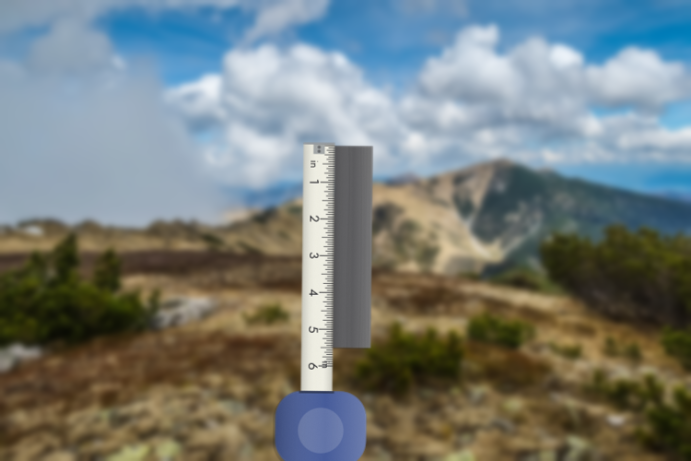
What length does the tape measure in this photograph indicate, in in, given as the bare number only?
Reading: 5.5
